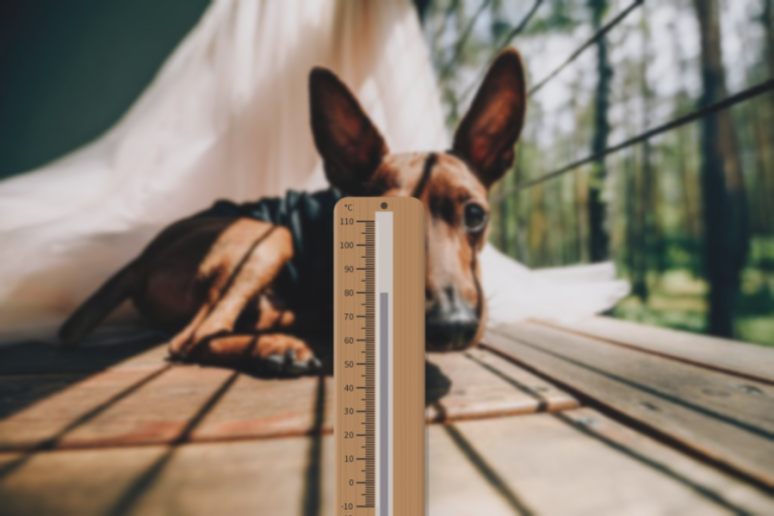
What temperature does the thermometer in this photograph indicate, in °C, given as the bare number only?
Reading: 80
